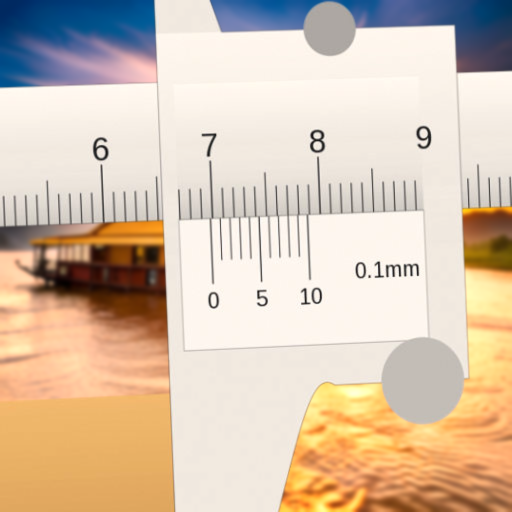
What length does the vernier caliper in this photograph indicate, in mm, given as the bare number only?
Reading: 69.8
